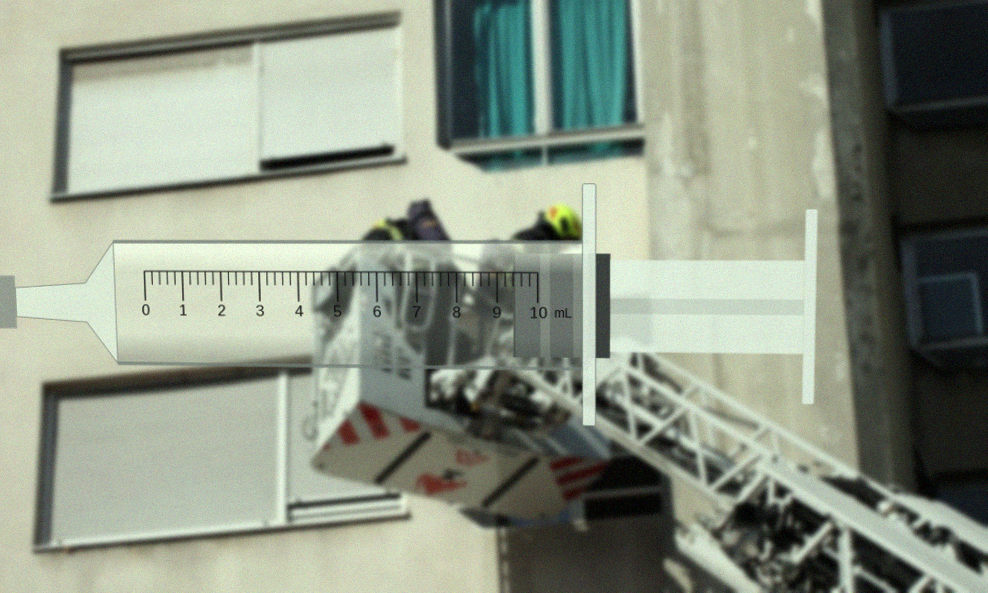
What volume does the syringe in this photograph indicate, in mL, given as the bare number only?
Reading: 9.4
